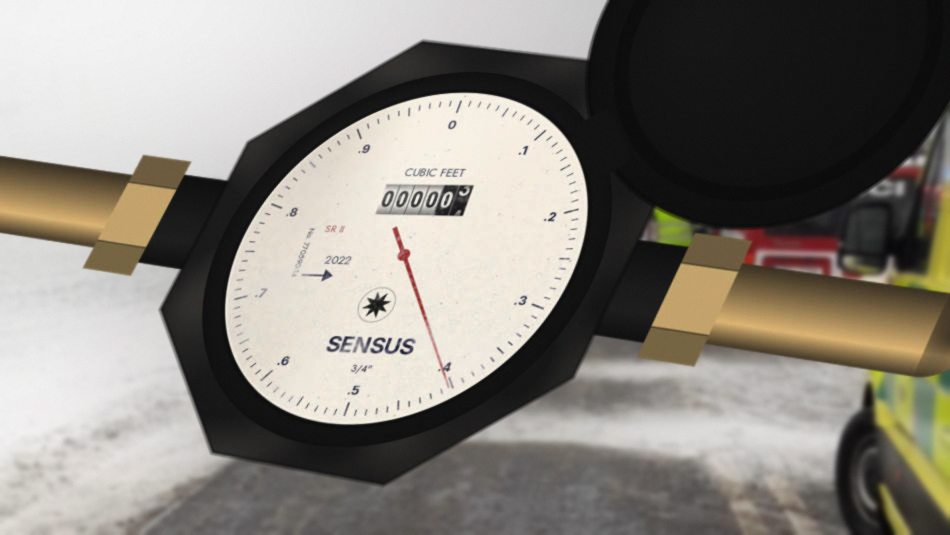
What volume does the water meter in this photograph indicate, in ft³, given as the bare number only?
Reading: 3.40
